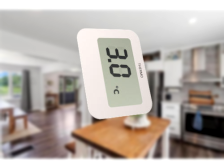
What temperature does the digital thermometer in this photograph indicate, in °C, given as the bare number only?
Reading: 3.0
